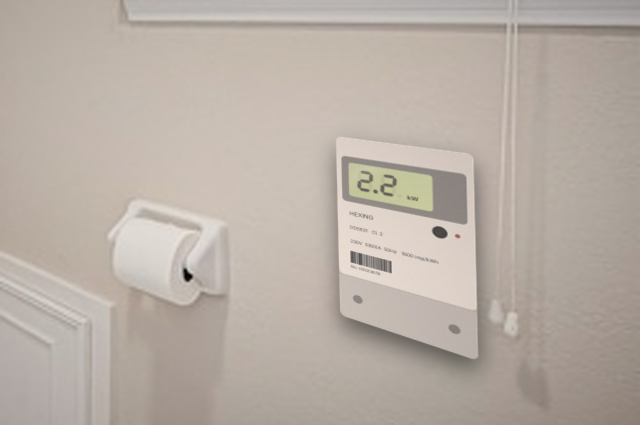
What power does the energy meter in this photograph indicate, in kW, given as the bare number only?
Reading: 2.2
